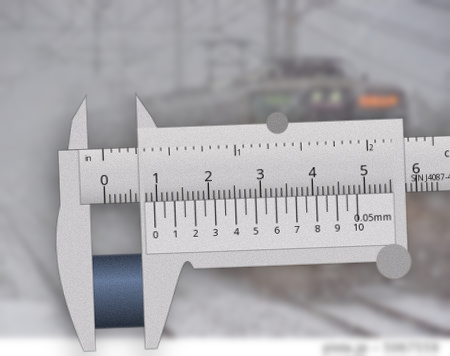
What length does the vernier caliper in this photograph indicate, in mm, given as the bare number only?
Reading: 9.5
